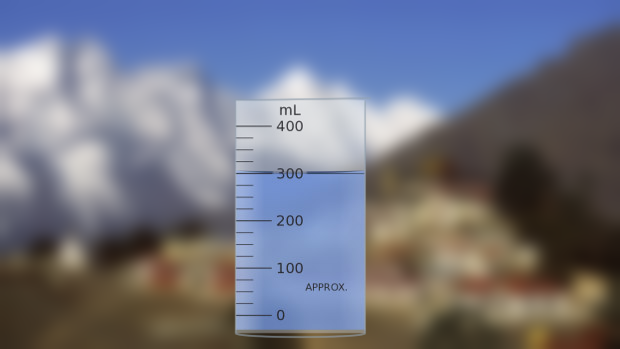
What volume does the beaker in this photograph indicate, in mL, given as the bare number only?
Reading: 300
